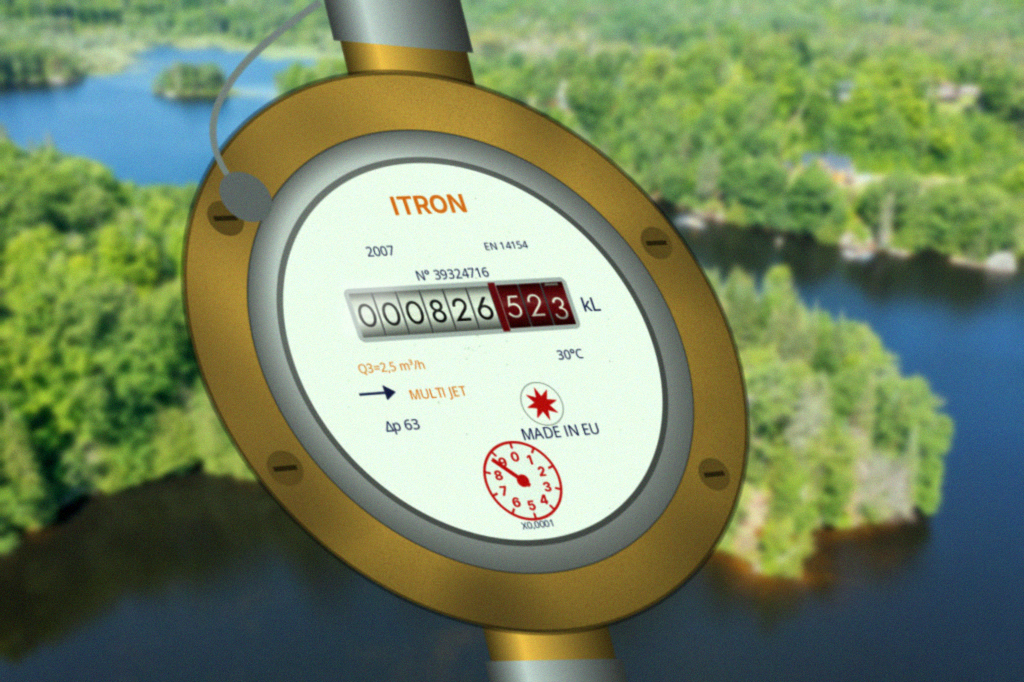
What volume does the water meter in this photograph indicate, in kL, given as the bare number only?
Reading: 826.5228
